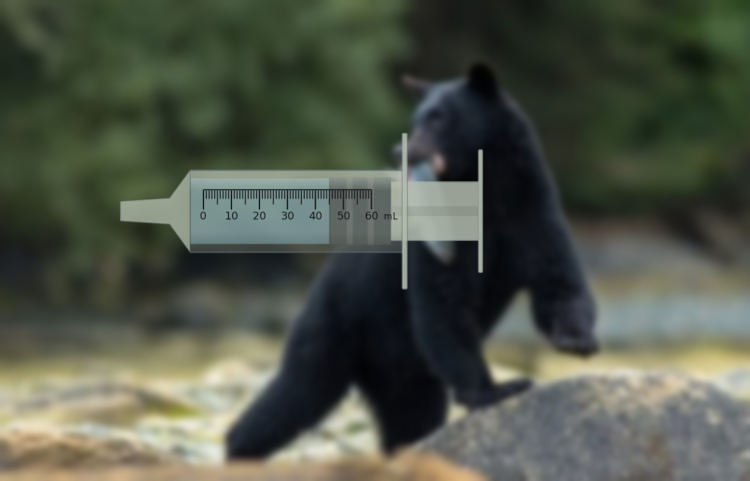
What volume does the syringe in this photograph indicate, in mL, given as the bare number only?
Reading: 45
